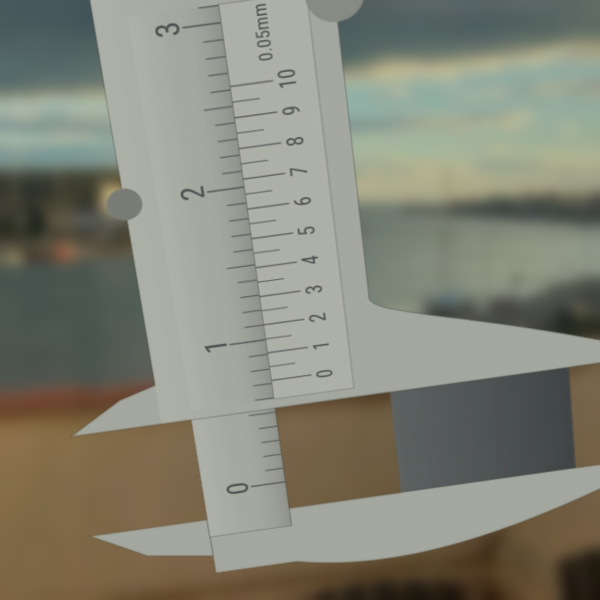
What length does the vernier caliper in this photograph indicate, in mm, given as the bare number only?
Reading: 7.2
